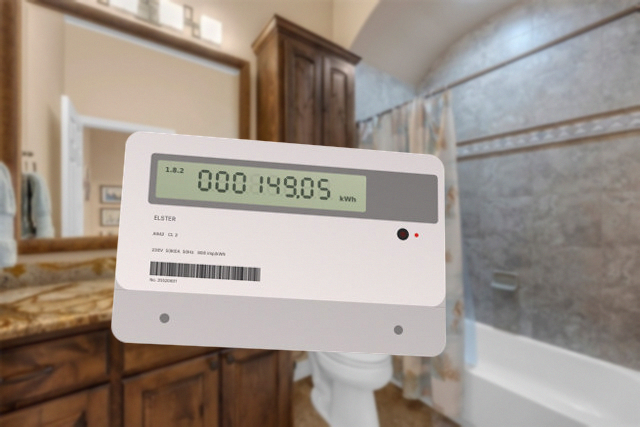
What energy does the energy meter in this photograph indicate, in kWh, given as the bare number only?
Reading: 149.05
